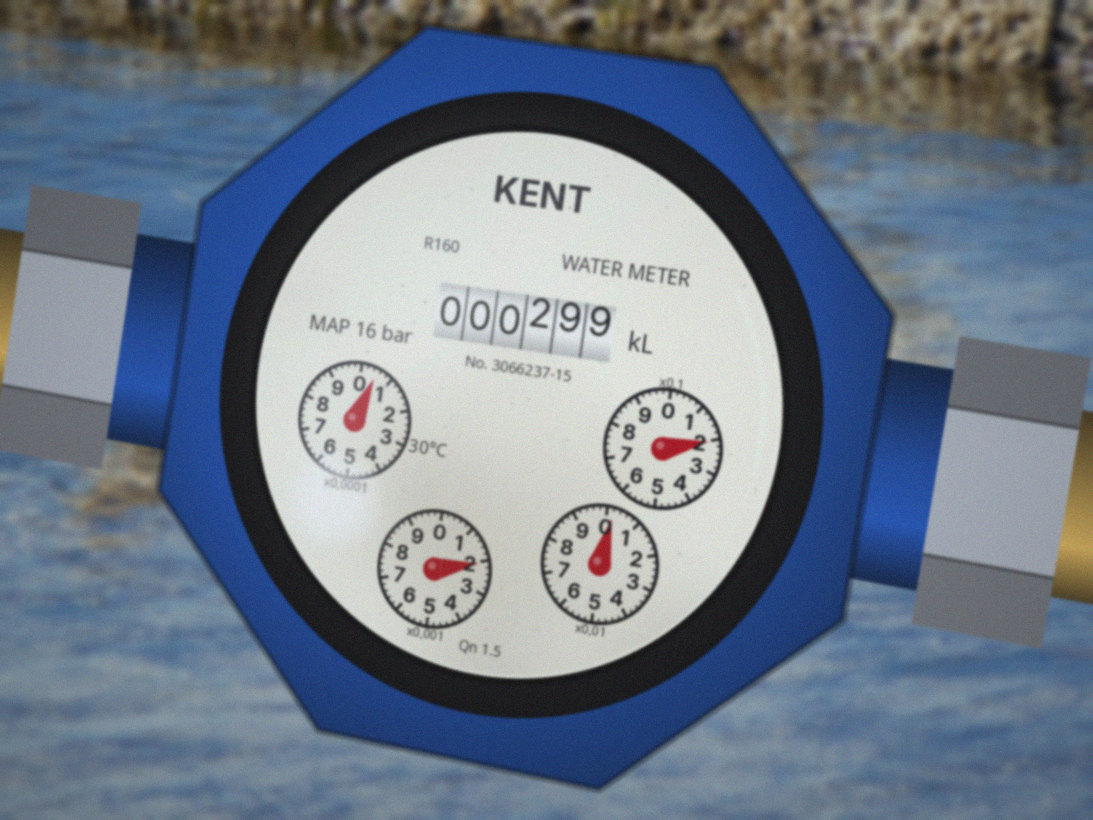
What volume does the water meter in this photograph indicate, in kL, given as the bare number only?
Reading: 299.2020
